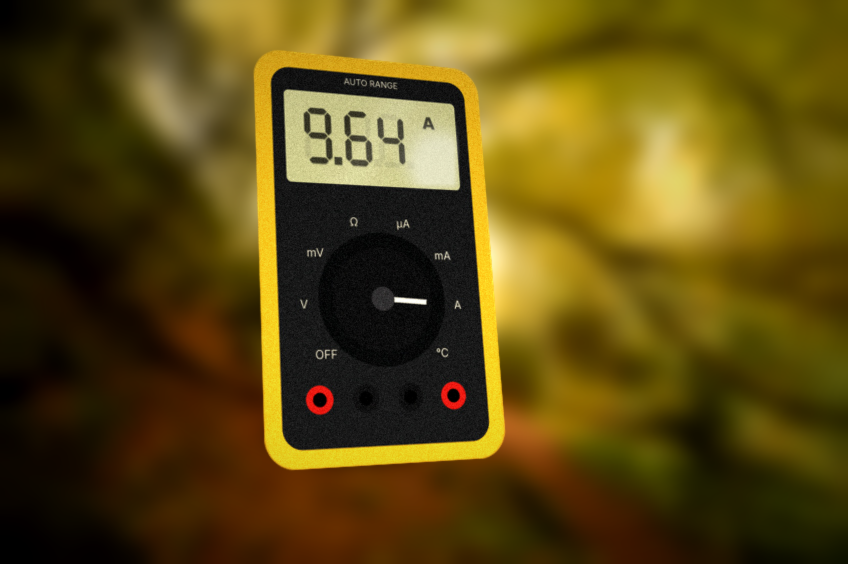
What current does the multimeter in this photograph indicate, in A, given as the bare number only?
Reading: 9.64
